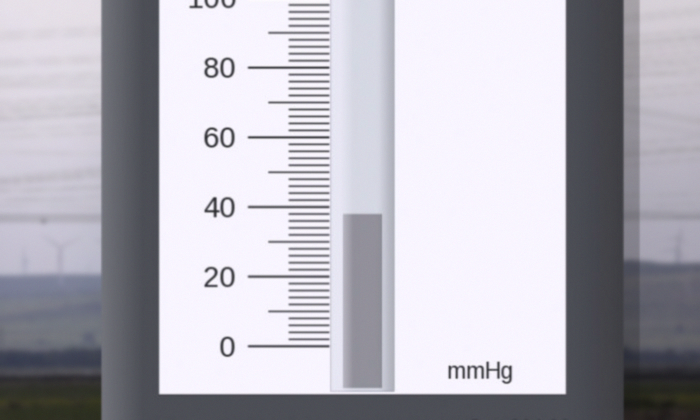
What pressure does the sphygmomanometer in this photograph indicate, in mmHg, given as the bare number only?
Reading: 38
